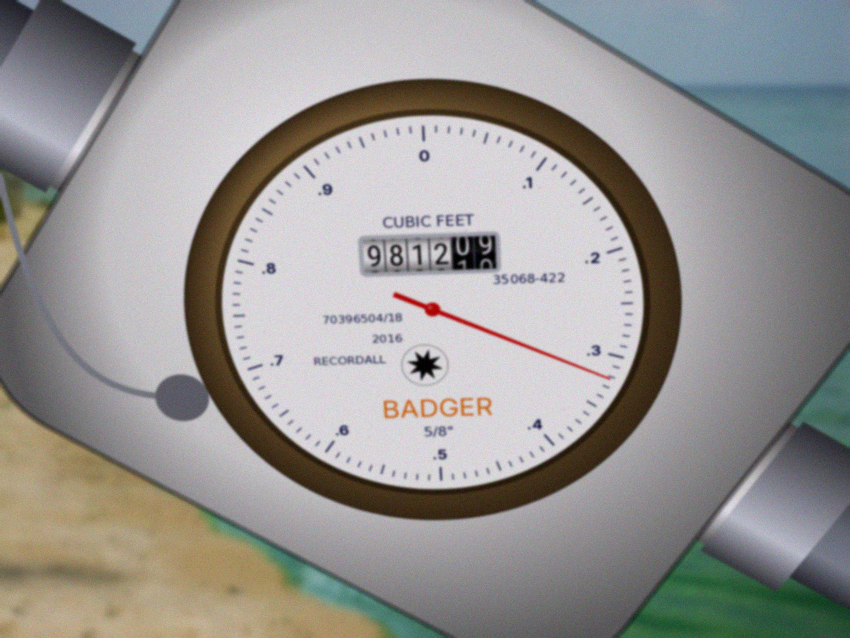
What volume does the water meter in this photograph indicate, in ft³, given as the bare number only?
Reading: 981209.32
